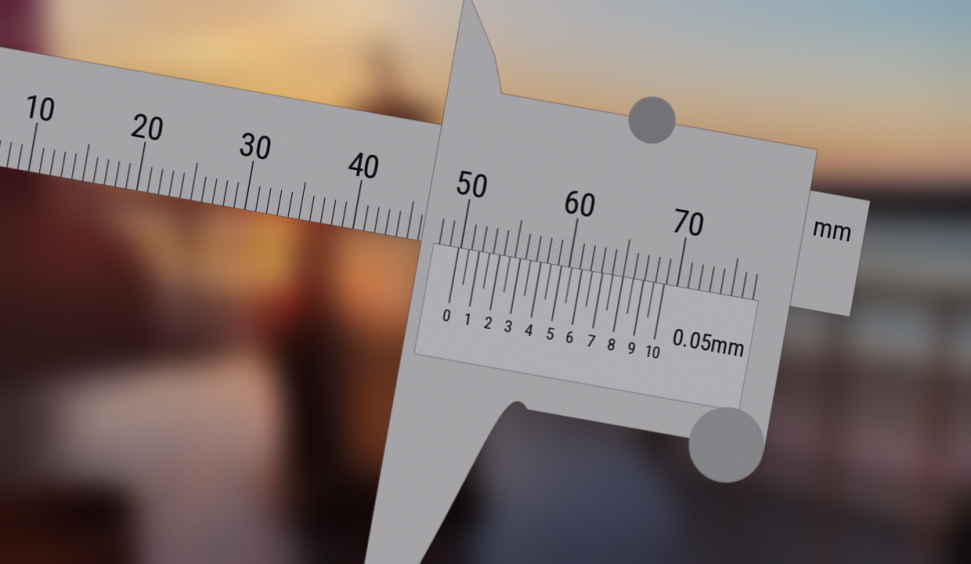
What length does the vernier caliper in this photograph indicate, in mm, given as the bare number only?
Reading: 49.8
